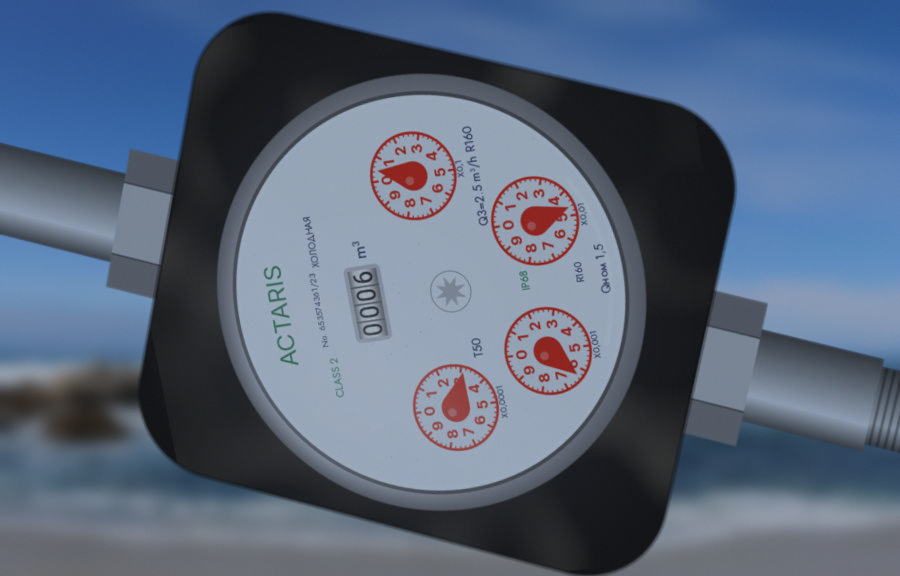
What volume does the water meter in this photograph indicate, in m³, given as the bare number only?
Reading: 6.0463
